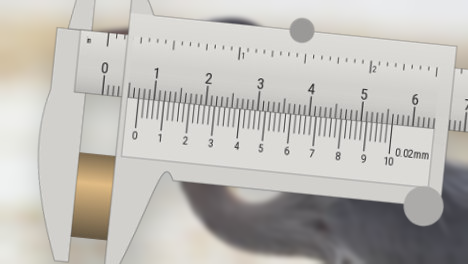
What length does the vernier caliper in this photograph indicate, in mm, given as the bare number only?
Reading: 7.0
